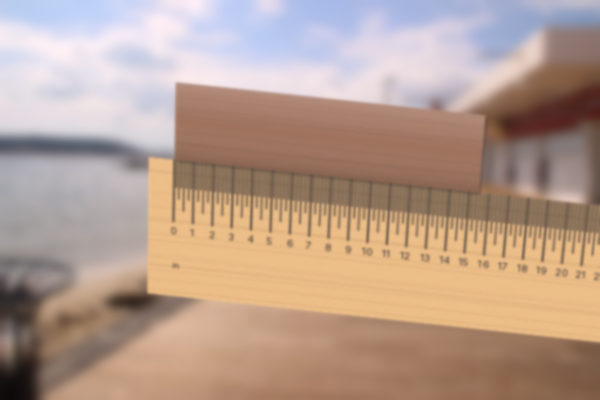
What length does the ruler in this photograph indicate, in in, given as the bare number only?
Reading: 15.5
